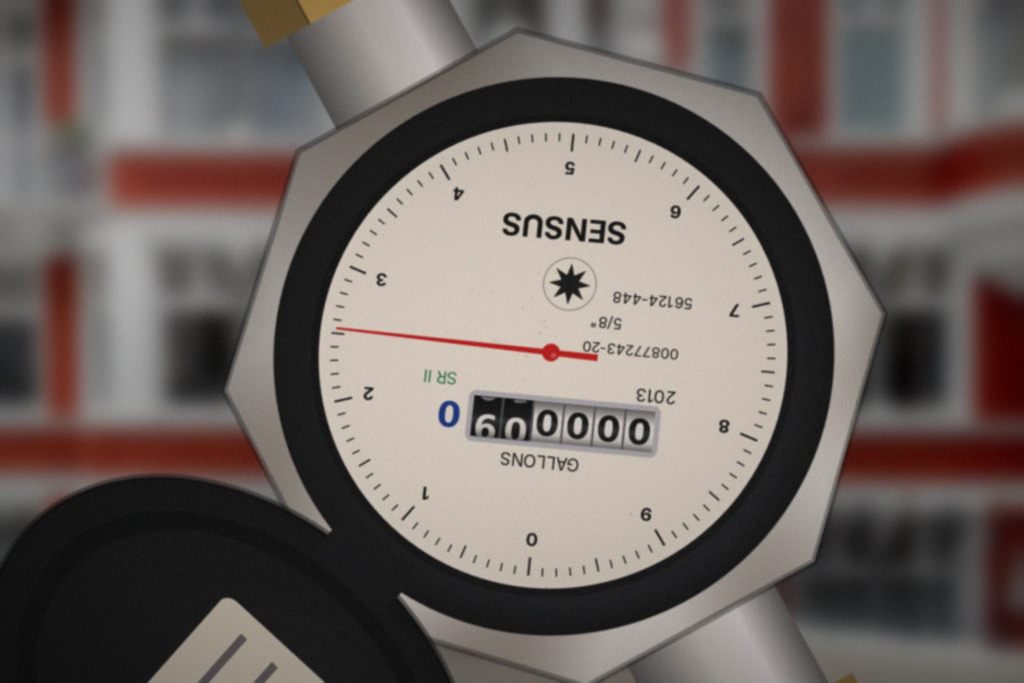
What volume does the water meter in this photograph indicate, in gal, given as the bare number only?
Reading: 92.5
